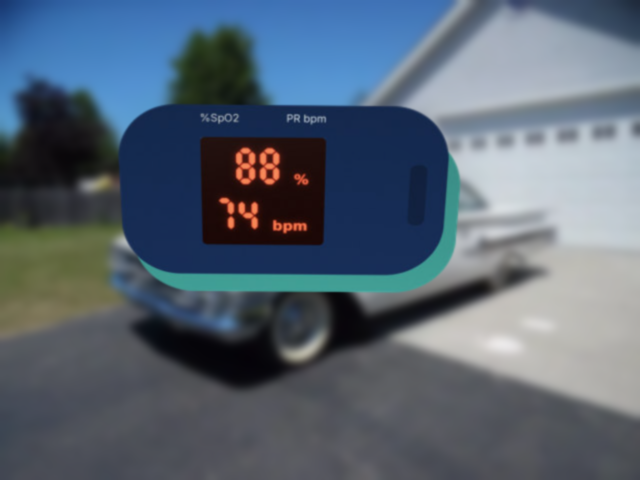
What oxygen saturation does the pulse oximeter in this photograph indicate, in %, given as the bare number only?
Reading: 88
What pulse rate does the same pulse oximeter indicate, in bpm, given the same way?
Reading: 74
